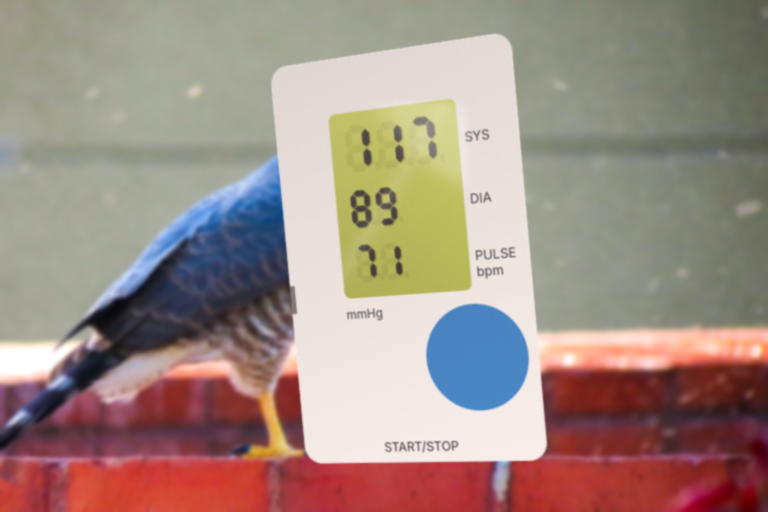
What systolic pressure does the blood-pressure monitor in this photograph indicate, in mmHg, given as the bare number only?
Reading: 117
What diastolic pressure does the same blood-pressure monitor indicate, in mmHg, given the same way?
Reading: 89
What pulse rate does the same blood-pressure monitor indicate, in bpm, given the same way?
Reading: 71
